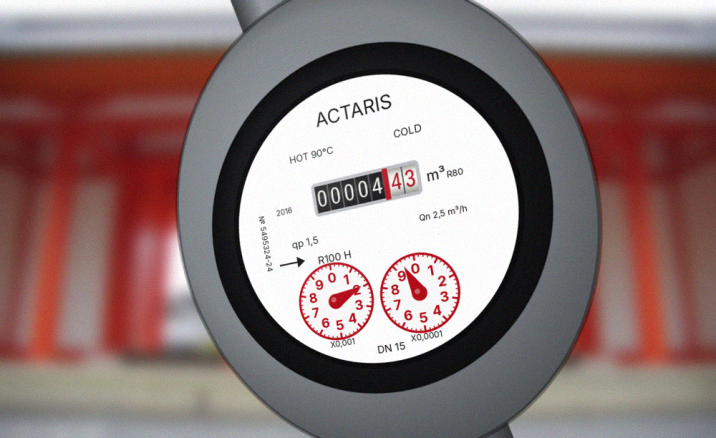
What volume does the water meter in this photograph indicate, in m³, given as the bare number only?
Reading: 4.4319
